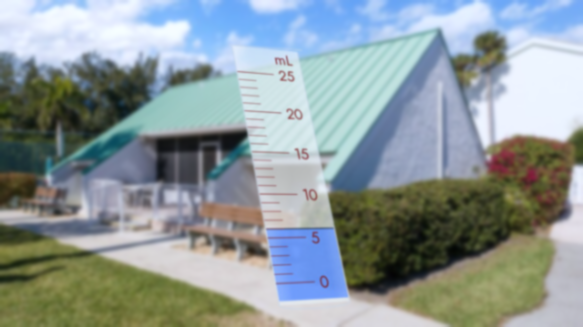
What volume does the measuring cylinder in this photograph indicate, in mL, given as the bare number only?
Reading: 6
